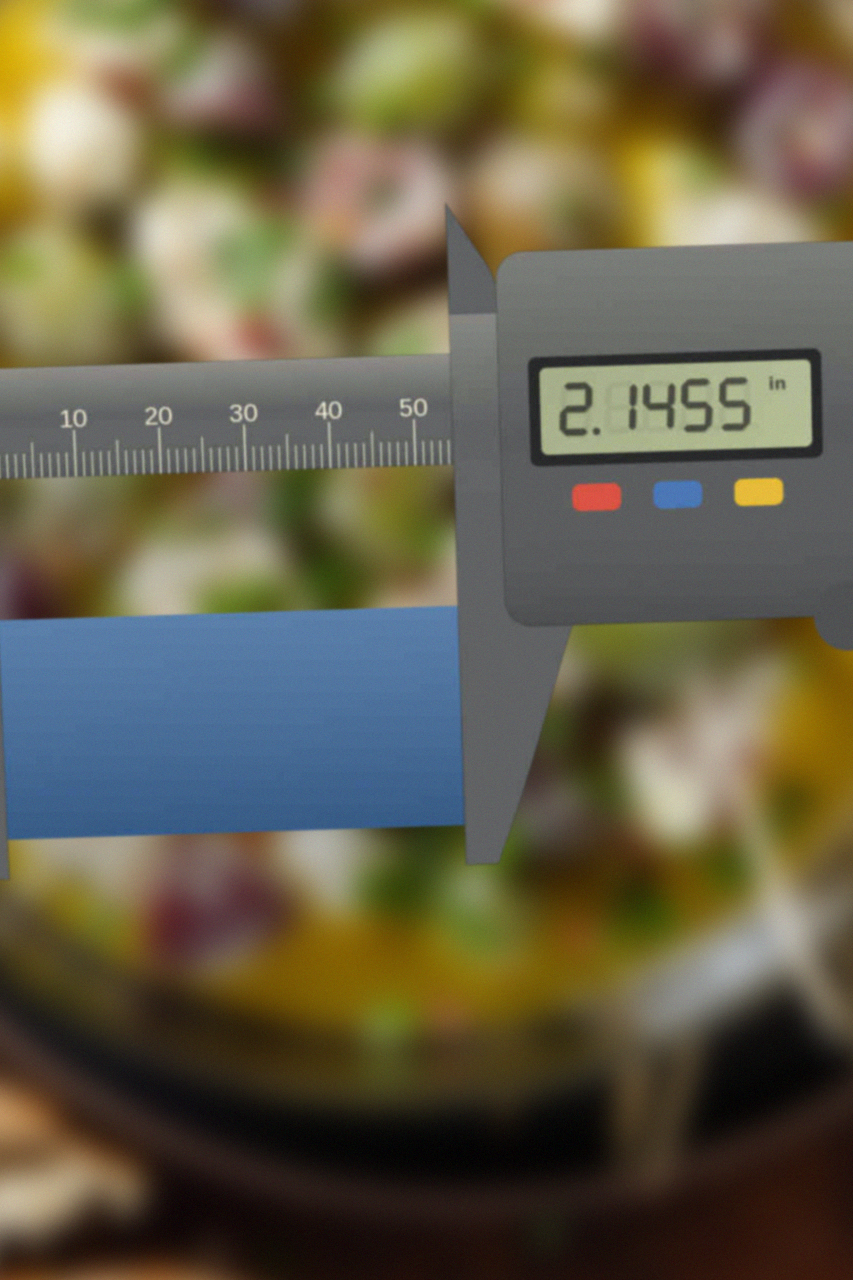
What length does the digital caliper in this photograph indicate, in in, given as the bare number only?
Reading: 2.1455
